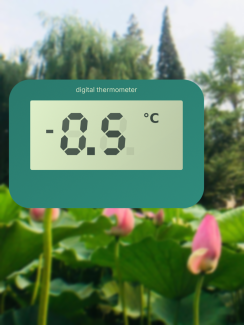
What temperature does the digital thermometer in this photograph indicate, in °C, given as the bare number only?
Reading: -0.5
